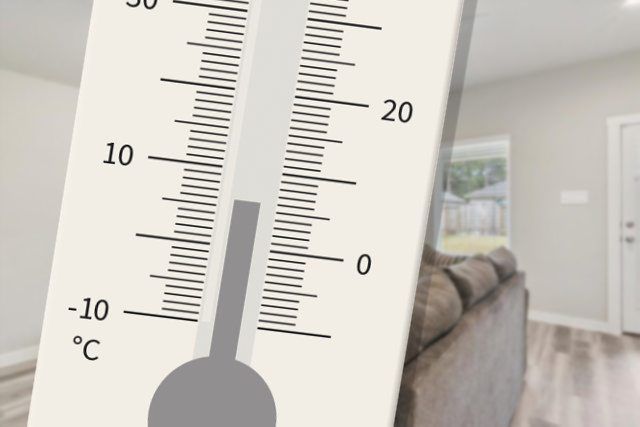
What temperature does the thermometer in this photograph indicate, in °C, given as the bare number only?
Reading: 6
